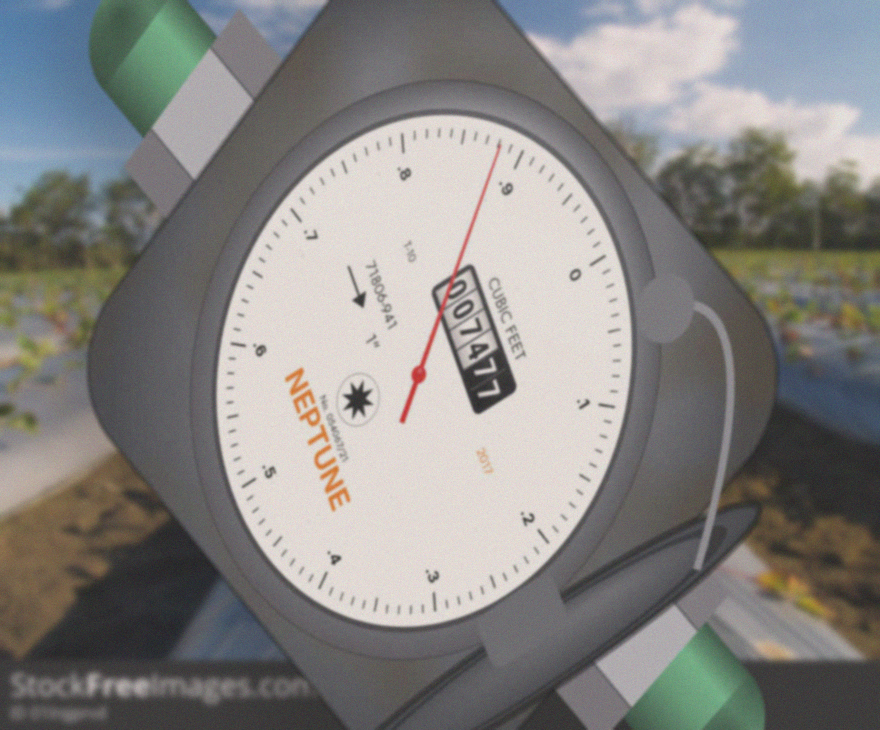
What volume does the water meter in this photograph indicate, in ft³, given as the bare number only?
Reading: 7476.88
